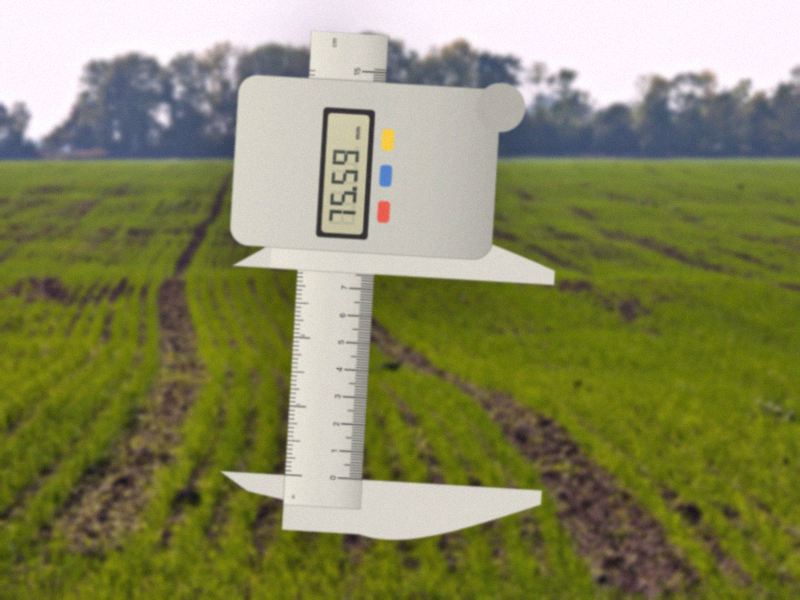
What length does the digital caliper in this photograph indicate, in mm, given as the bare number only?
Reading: 75.59
